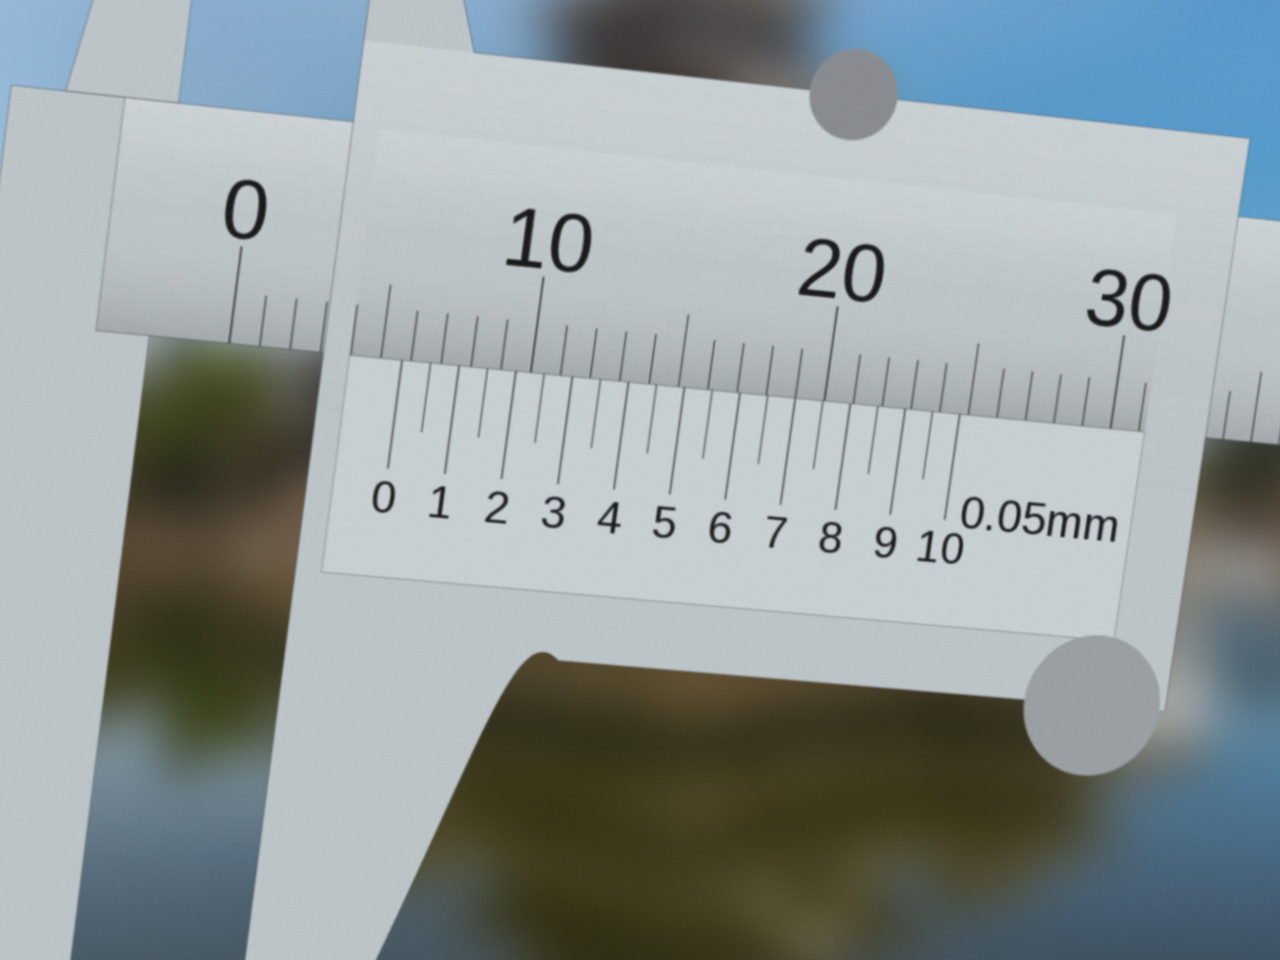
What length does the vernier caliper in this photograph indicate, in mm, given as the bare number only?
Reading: 5.7
